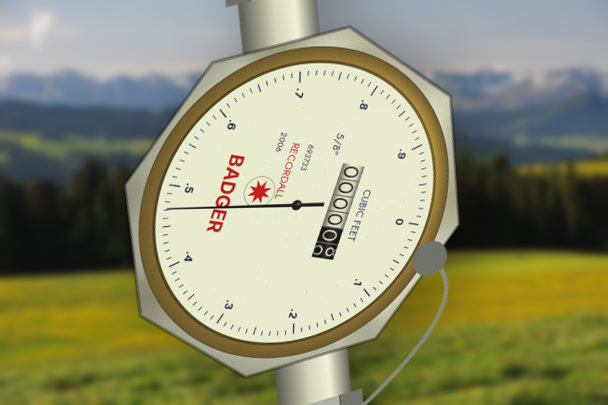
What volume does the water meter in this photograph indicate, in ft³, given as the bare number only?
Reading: 8.47
